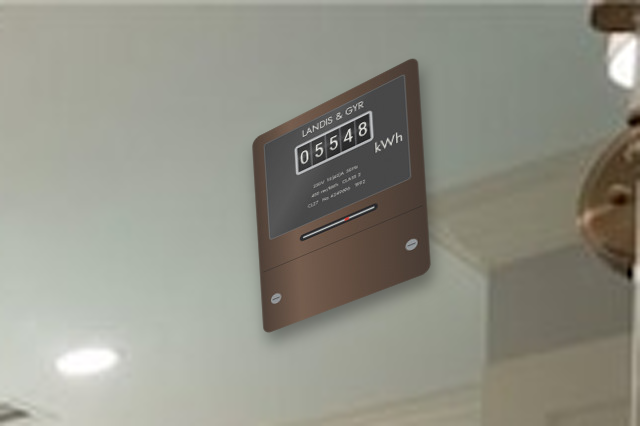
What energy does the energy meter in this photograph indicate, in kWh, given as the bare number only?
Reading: 5548
